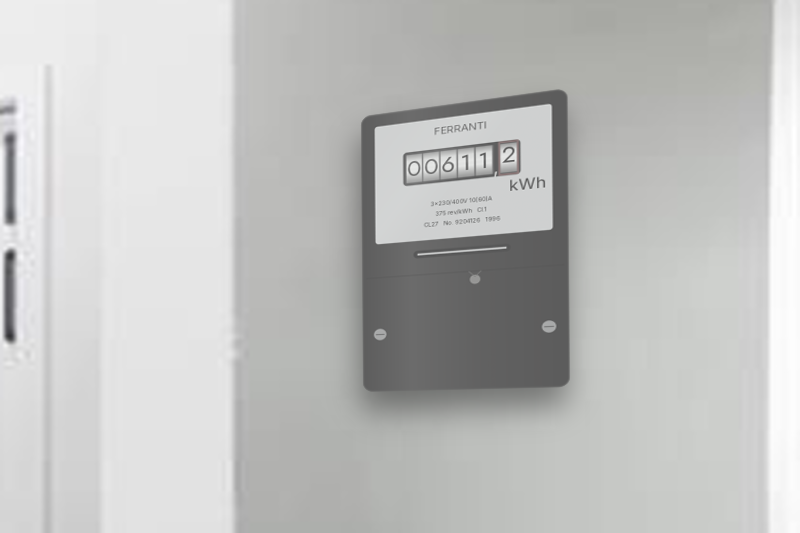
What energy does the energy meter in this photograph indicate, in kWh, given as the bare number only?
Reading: 611.2
